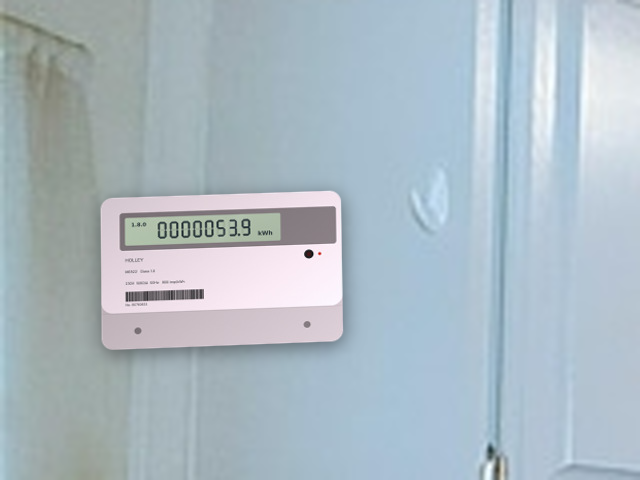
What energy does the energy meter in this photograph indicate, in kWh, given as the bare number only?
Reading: 53.9
